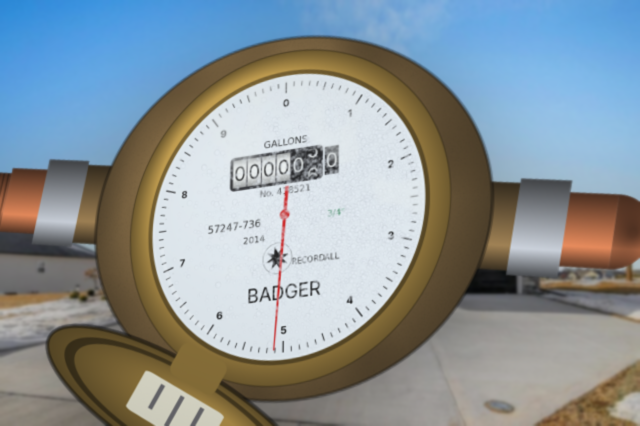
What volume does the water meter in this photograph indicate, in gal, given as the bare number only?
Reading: 55.1
